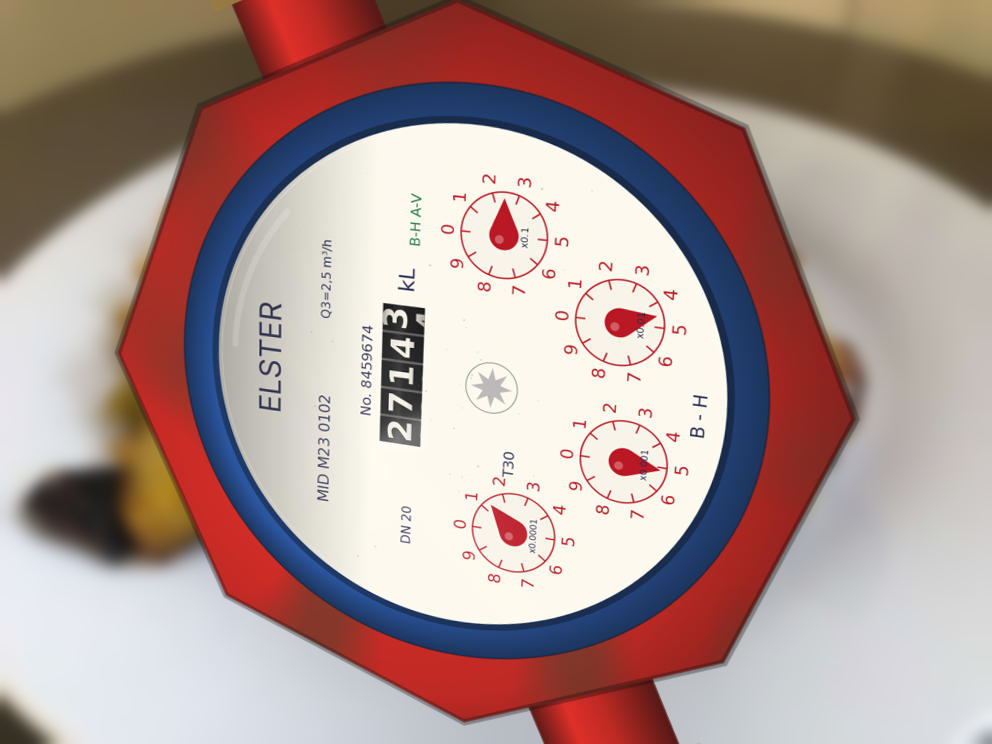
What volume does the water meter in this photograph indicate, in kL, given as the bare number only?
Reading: 27143.2451
